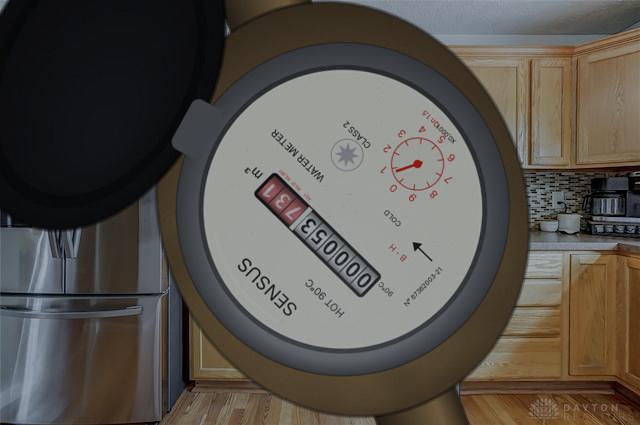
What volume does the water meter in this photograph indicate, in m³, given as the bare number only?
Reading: 53.7310
